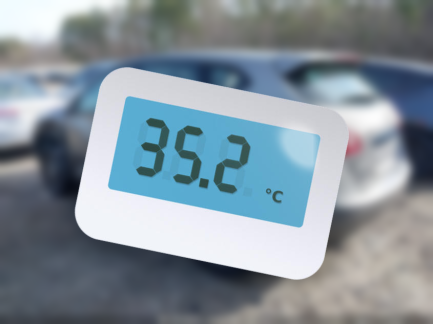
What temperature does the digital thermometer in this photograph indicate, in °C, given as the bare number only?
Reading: 35.2
